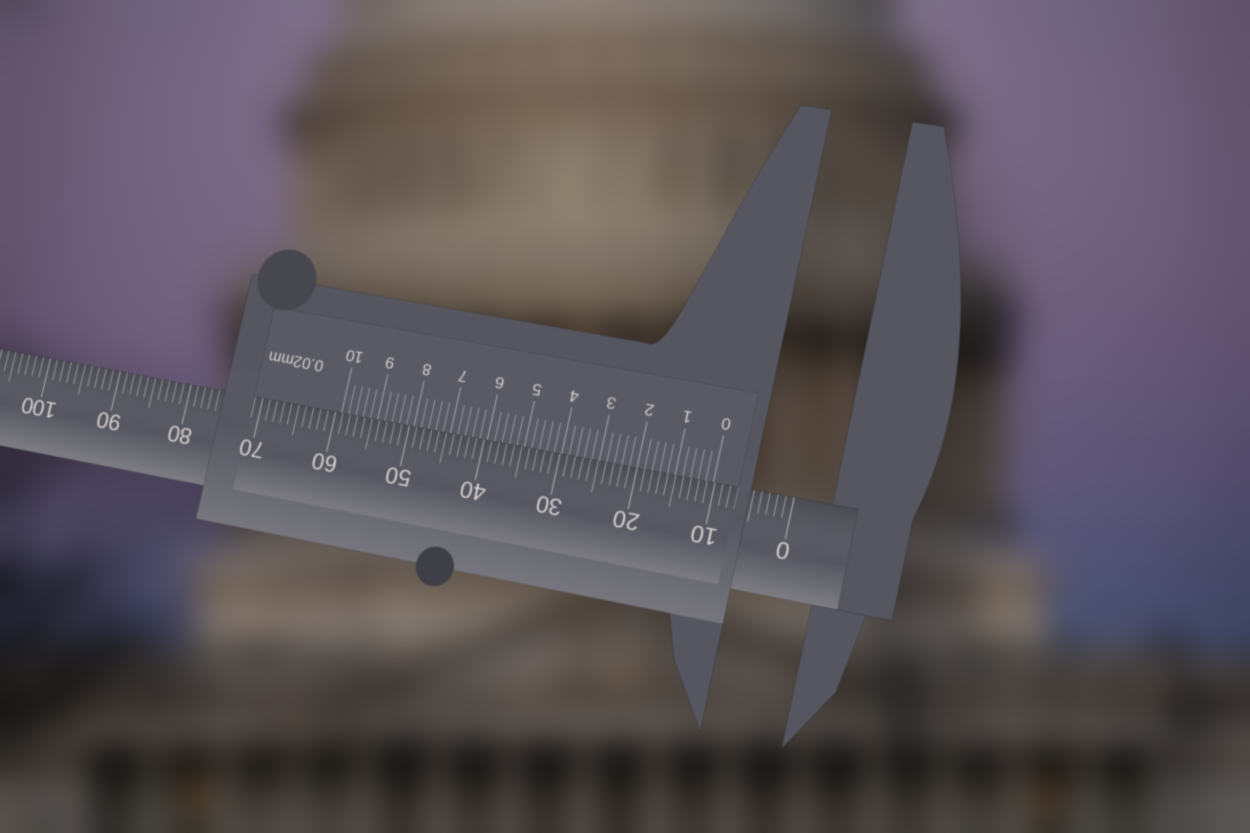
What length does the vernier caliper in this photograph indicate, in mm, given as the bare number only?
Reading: 10.2
